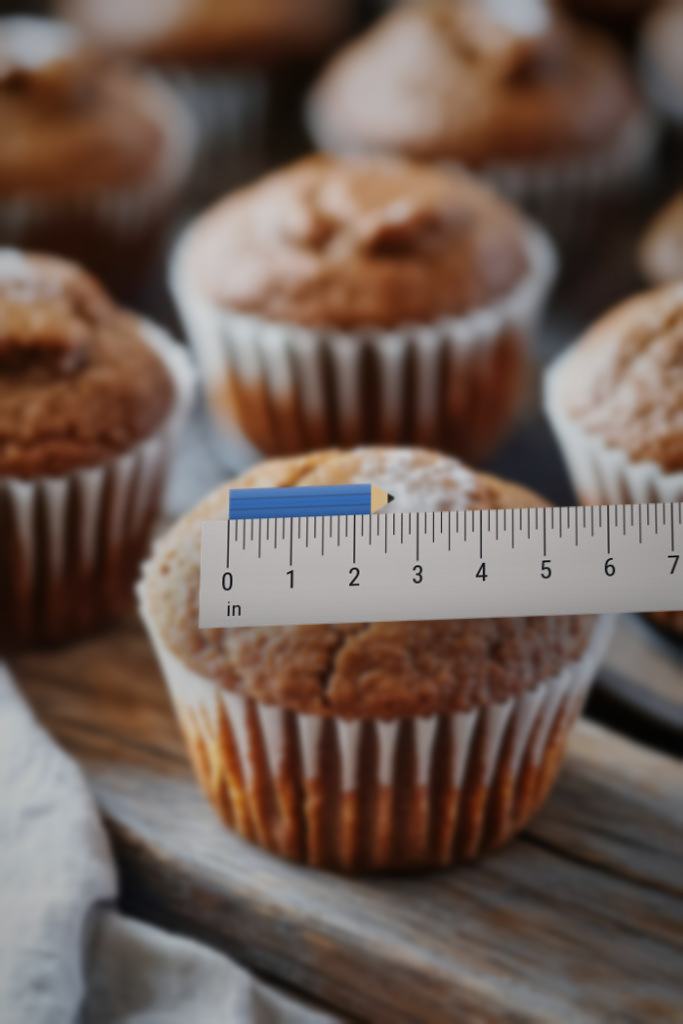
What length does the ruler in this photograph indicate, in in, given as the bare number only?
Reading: 2.625
